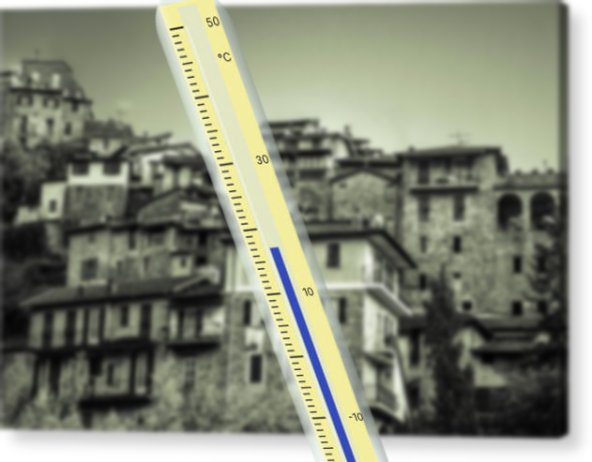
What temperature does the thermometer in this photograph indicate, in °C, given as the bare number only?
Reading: 17
